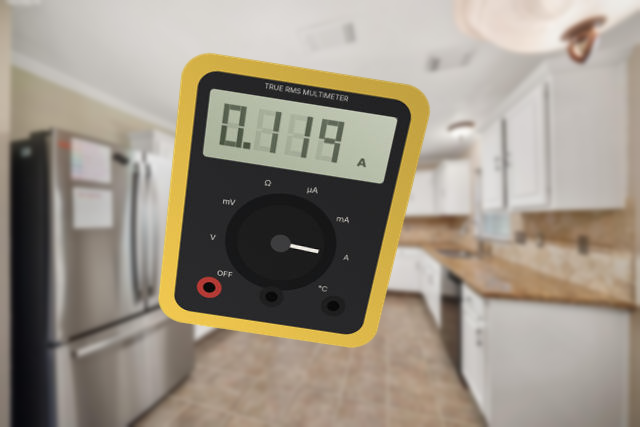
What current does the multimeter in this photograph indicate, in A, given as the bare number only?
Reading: 0.119
